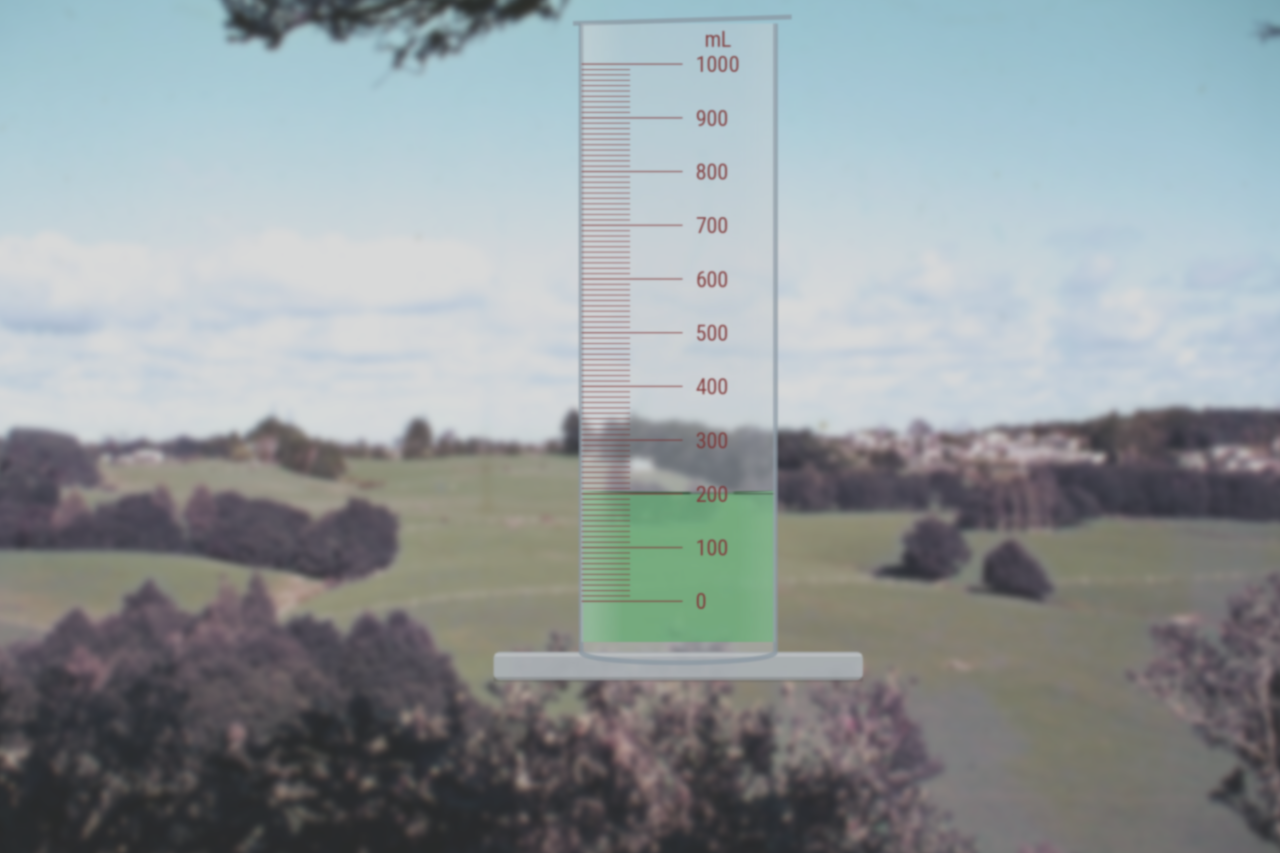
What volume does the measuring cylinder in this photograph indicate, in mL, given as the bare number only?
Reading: 200
